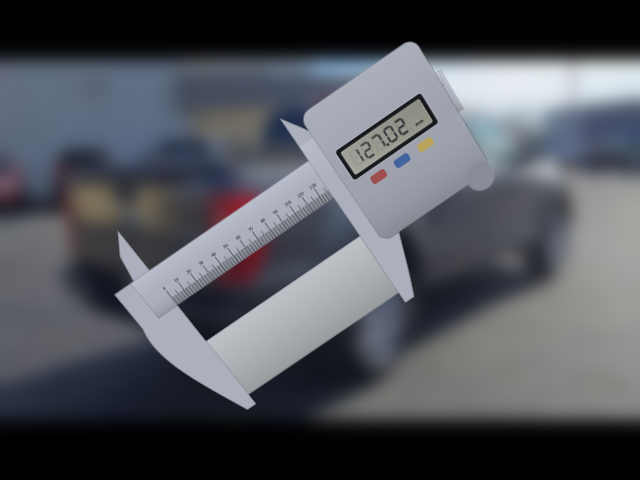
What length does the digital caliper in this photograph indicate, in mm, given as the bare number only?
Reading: 127.02
